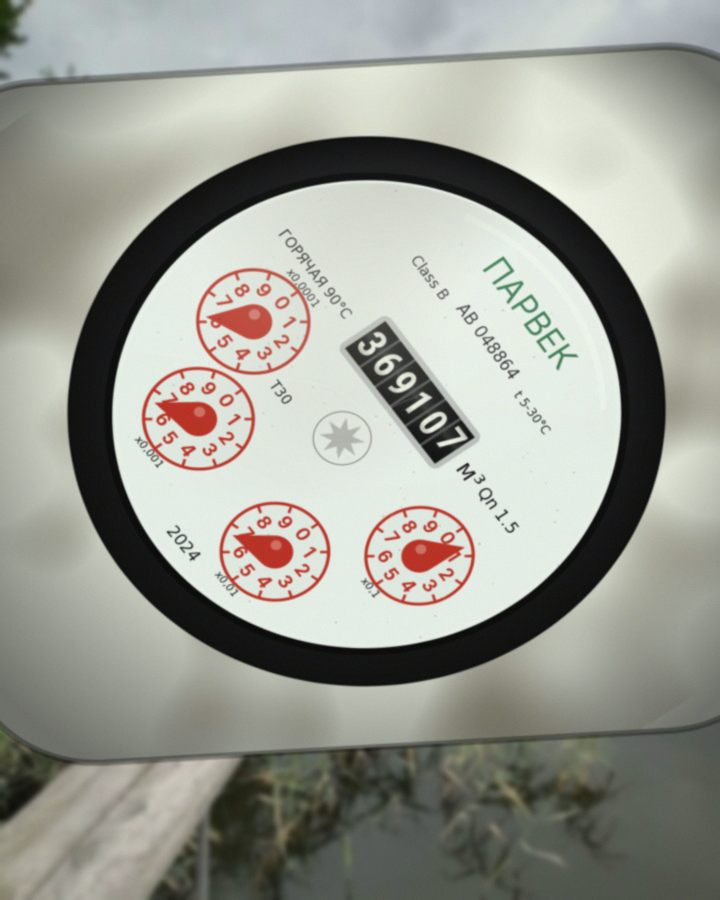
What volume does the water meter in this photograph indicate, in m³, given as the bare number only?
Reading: 369107.0666
